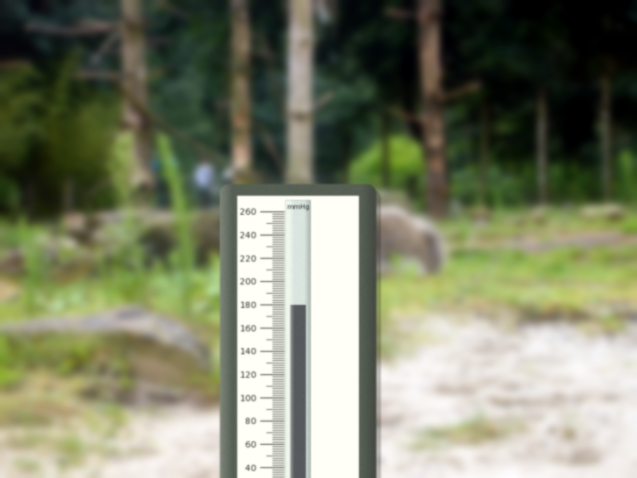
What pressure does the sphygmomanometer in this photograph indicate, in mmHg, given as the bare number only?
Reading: 180
